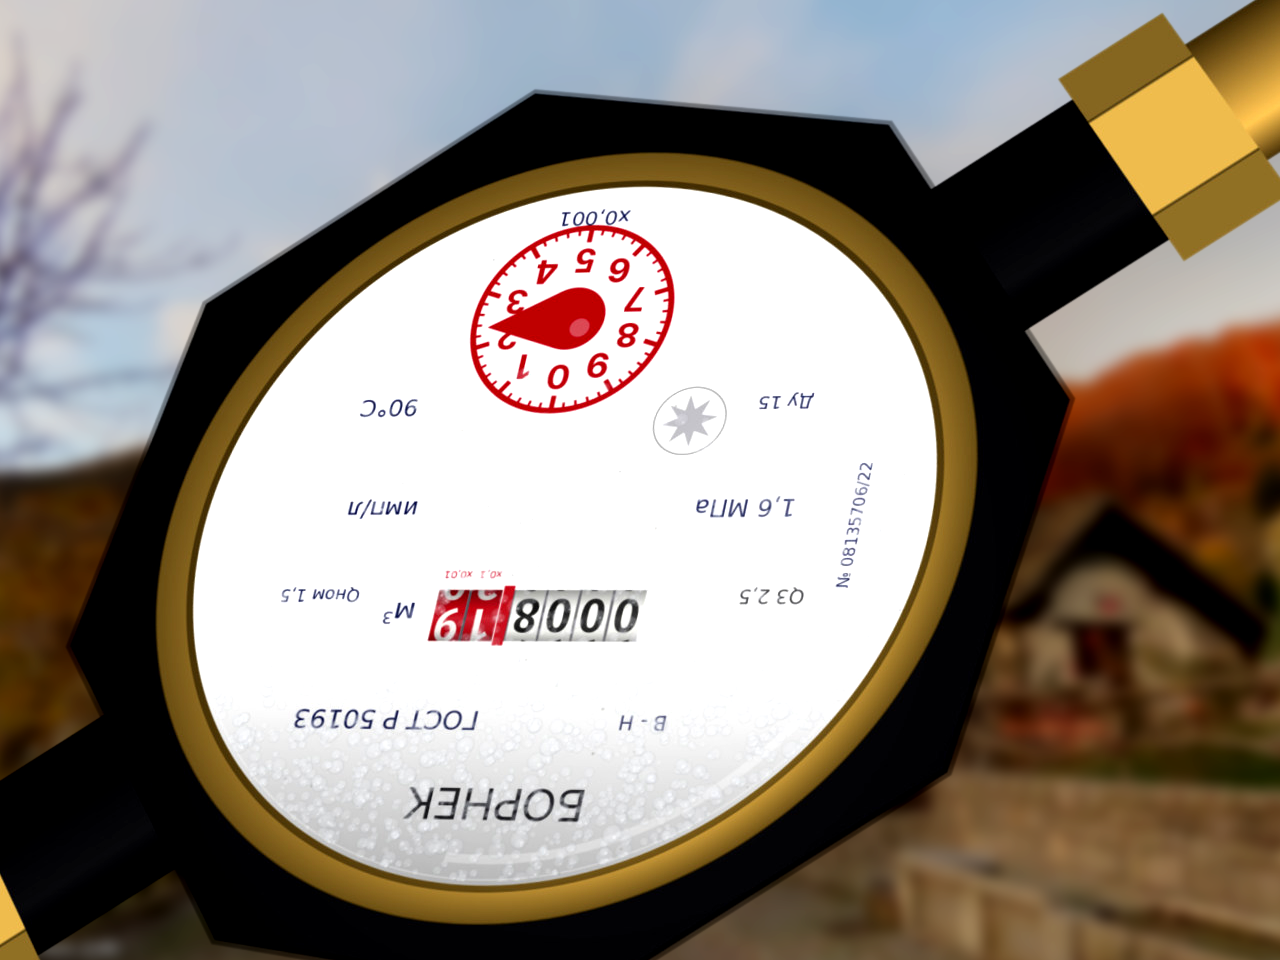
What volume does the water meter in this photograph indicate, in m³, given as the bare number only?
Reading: 8.192
